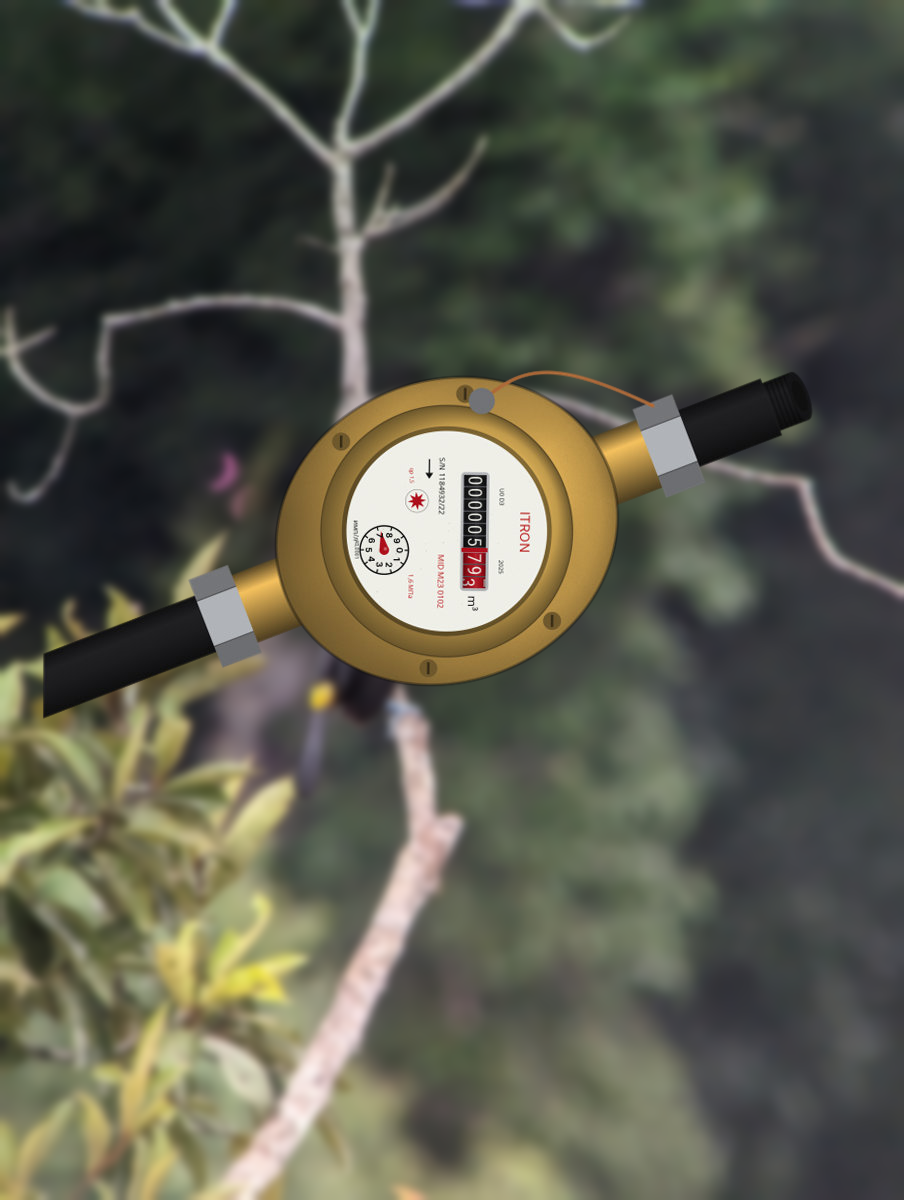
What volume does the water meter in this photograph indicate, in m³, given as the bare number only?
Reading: 5.7927
